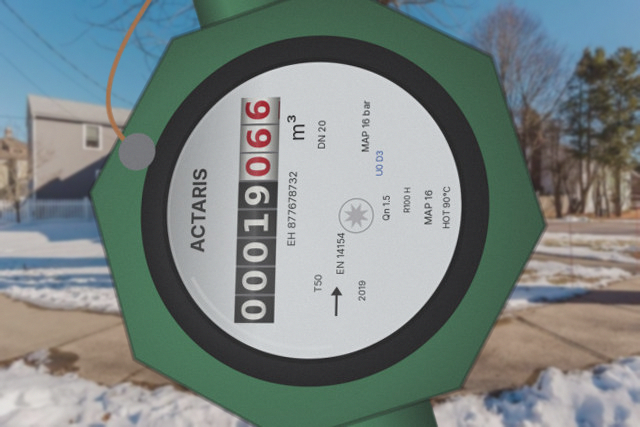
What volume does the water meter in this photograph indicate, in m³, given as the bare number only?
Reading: 19.066
